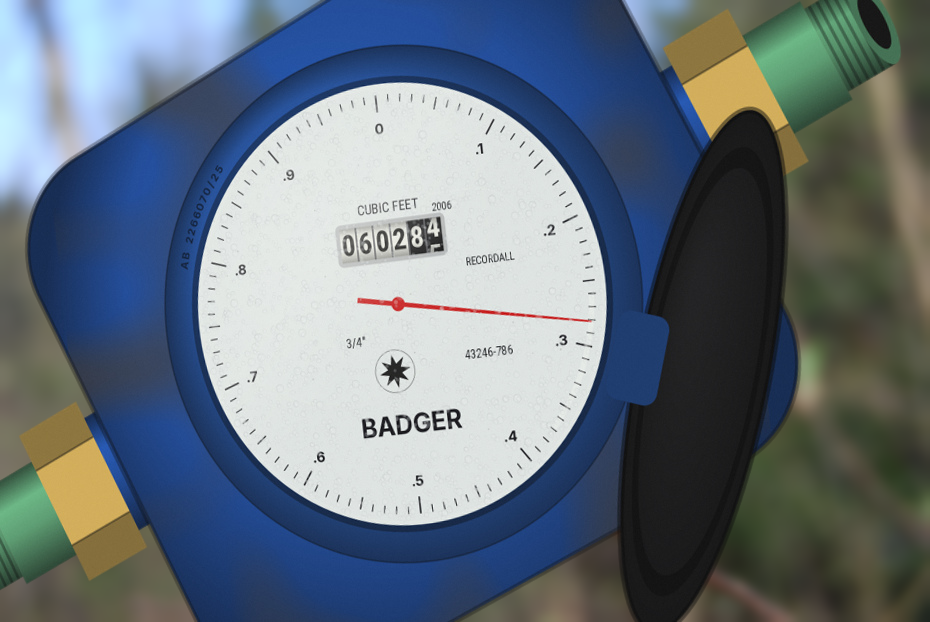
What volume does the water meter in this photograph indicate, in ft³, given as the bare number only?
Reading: 60284.28
